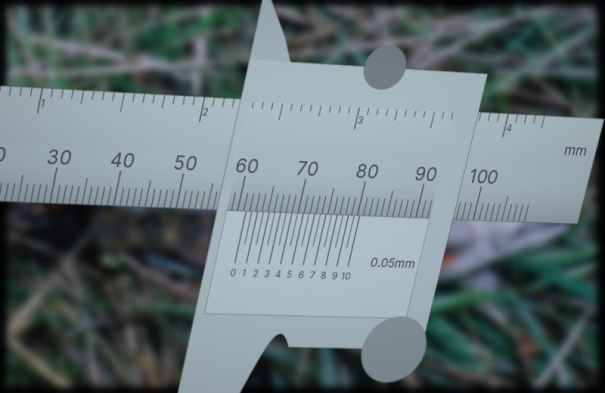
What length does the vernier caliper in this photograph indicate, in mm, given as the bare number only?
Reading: 61.4
